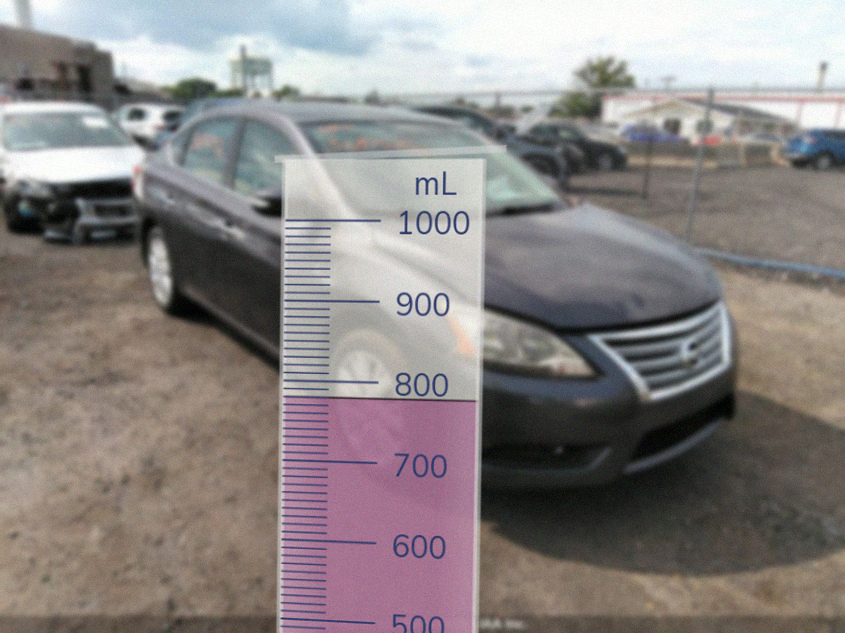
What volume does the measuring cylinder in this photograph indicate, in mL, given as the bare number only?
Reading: 780
